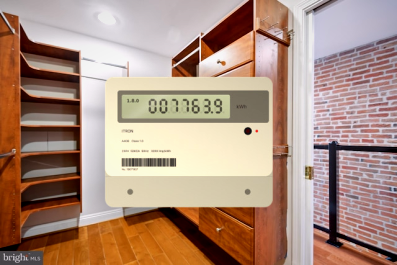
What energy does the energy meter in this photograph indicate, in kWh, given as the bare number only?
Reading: 7763.9
